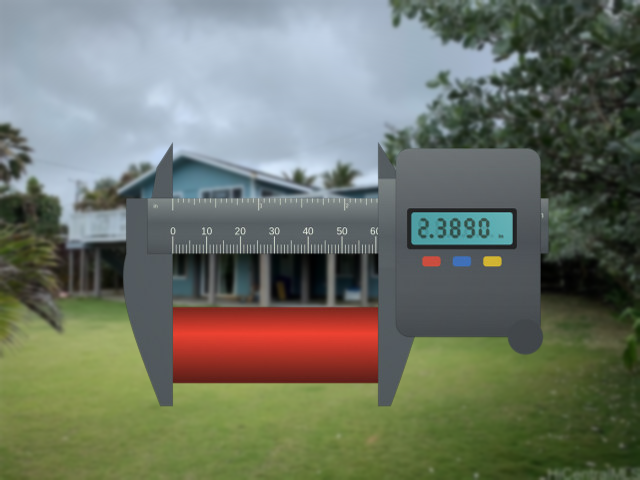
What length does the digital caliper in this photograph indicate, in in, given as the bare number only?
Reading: 2.3890
